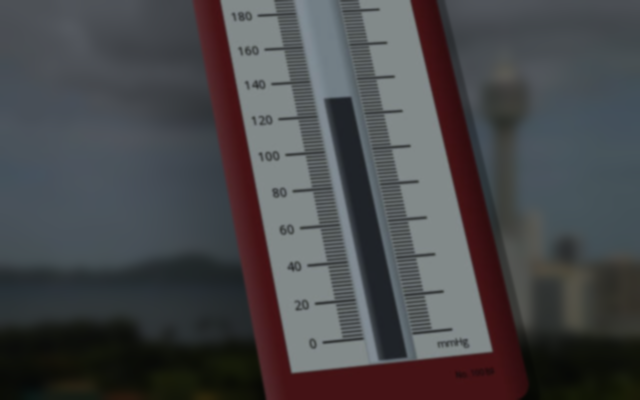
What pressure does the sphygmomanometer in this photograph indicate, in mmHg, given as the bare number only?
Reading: 130
